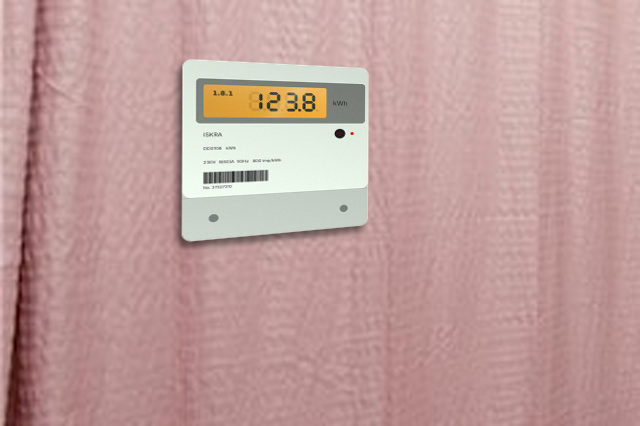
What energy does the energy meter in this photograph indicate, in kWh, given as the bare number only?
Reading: 123.8
